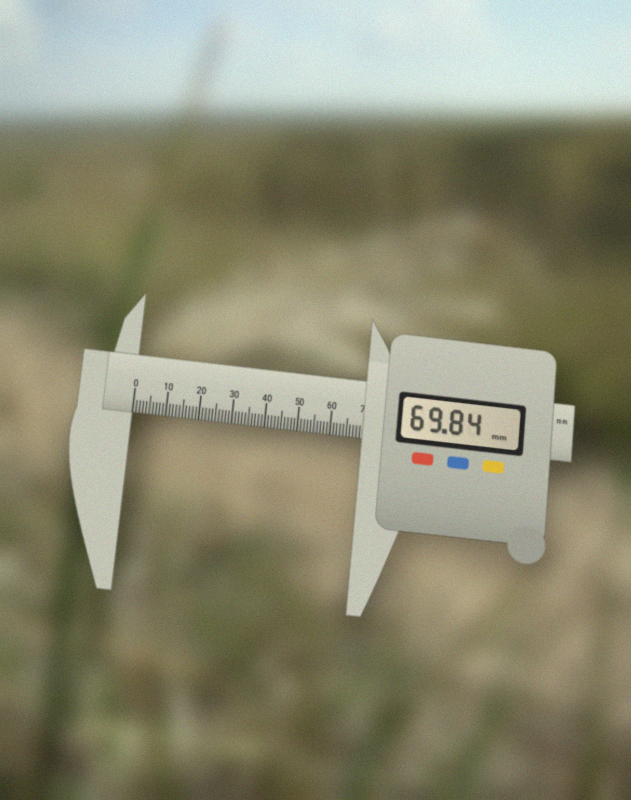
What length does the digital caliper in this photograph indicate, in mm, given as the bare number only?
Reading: 69.84
